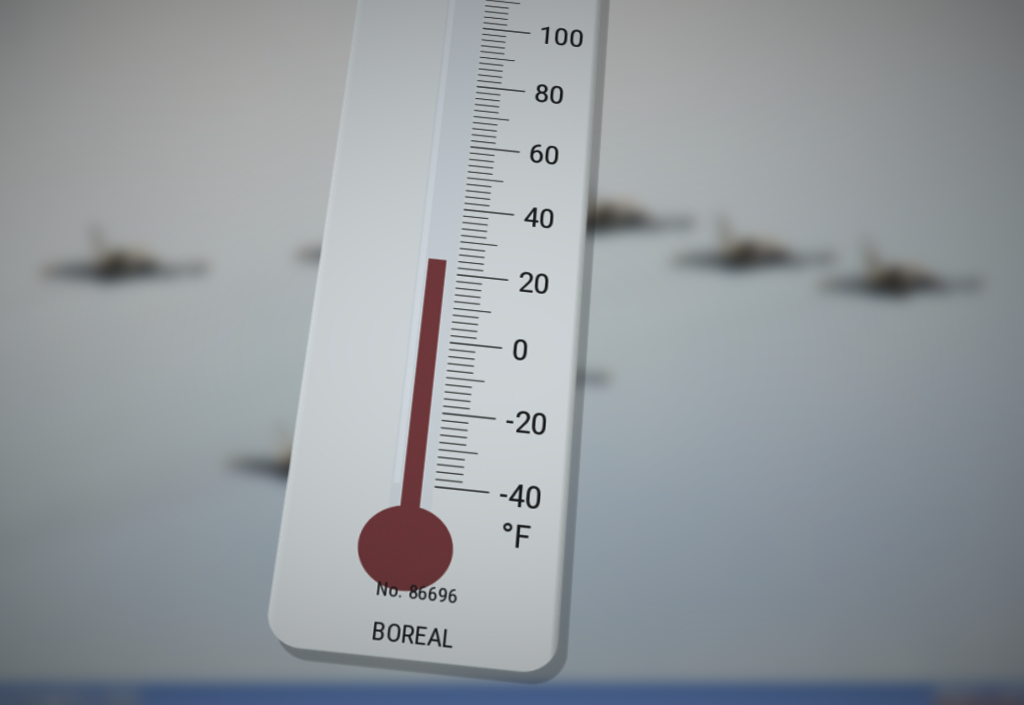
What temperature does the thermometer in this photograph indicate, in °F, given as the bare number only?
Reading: 24
